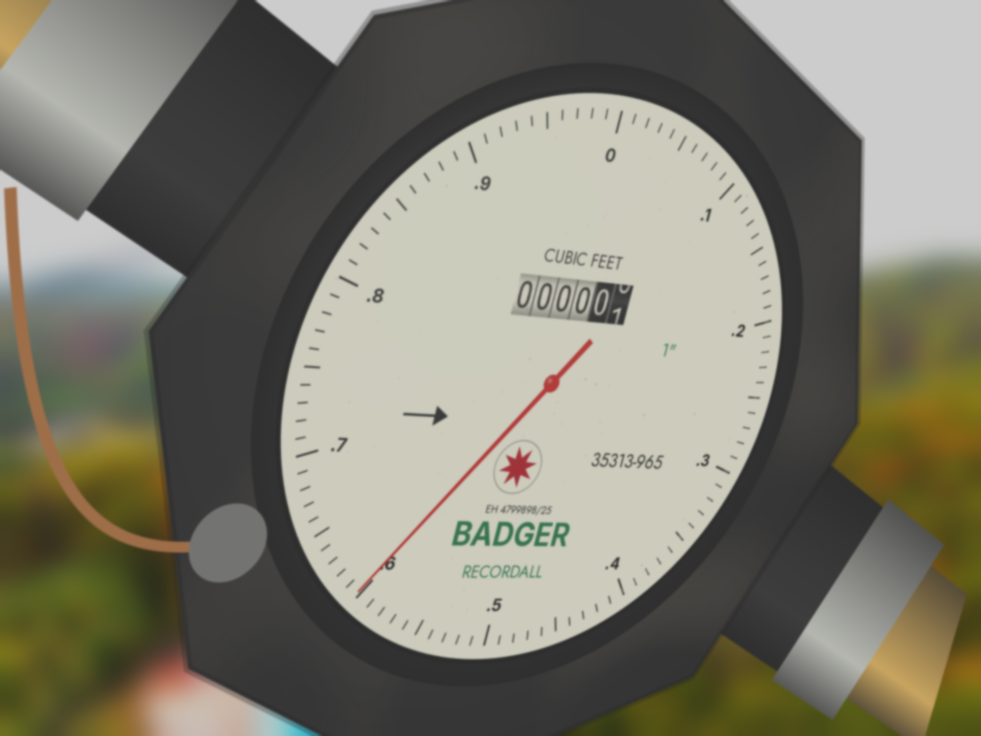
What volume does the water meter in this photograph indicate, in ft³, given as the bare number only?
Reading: 0.60
